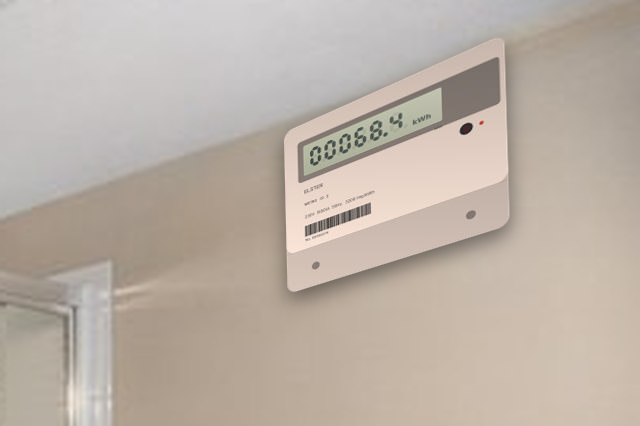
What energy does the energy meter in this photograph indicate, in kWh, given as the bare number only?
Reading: 68.4
